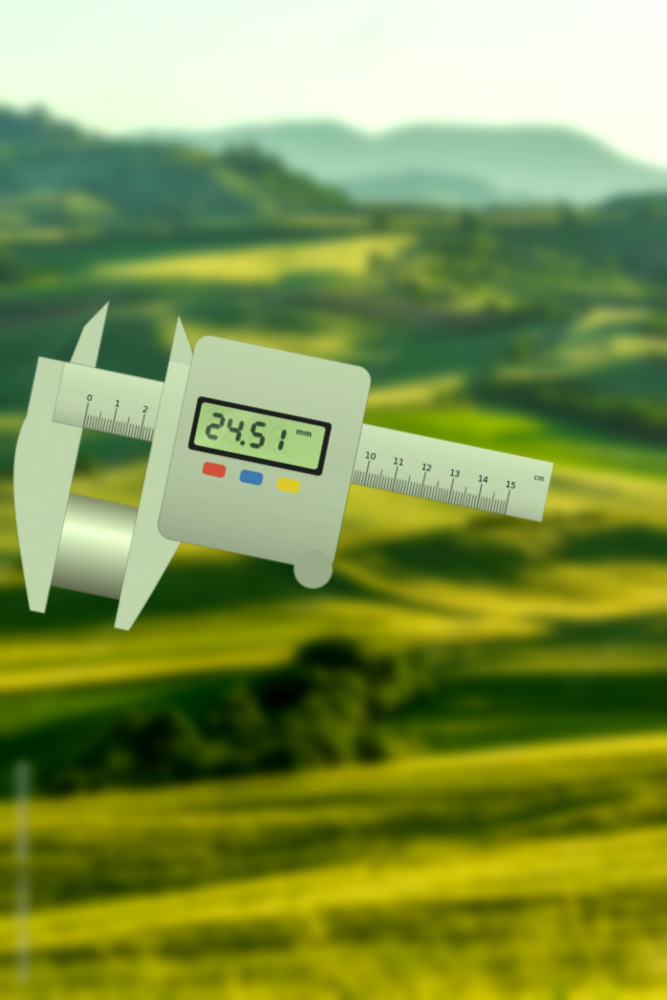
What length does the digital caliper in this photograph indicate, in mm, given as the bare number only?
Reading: 24.51
